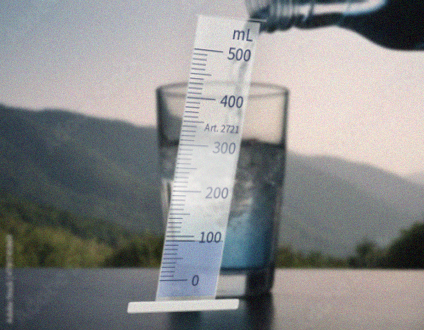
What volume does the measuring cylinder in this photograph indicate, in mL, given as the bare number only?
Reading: 90
